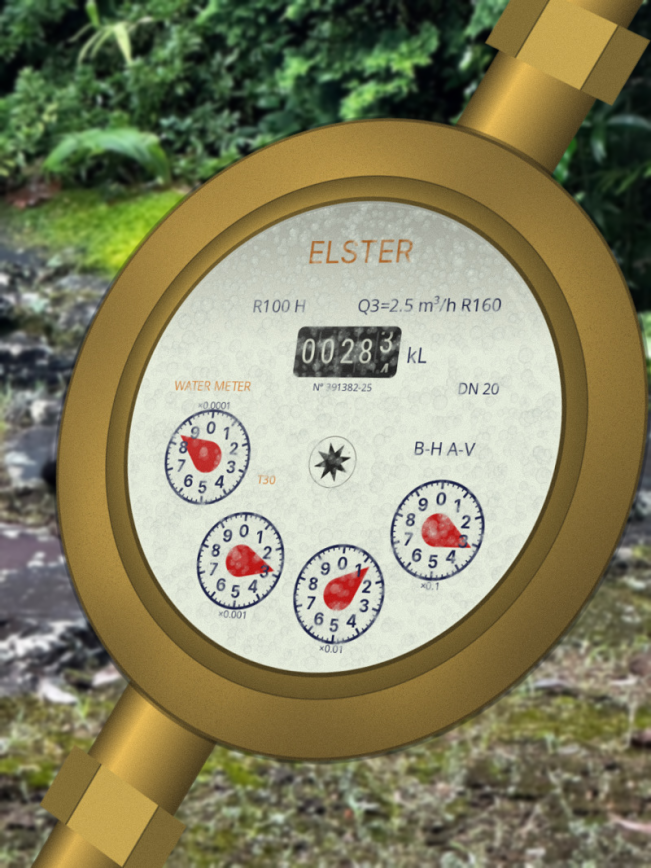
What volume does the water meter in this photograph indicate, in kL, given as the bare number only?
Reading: 283.3128
